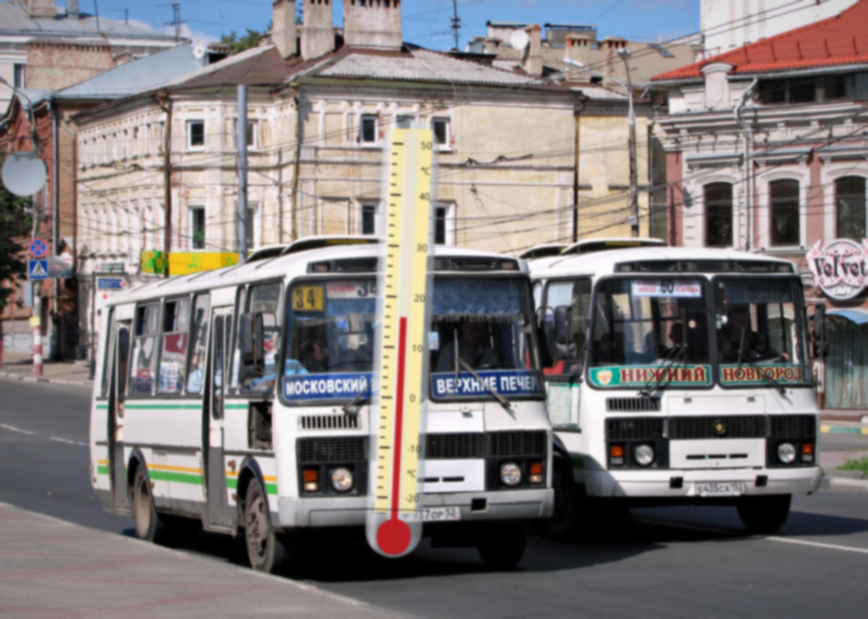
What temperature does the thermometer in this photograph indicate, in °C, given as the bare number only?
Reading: 16
